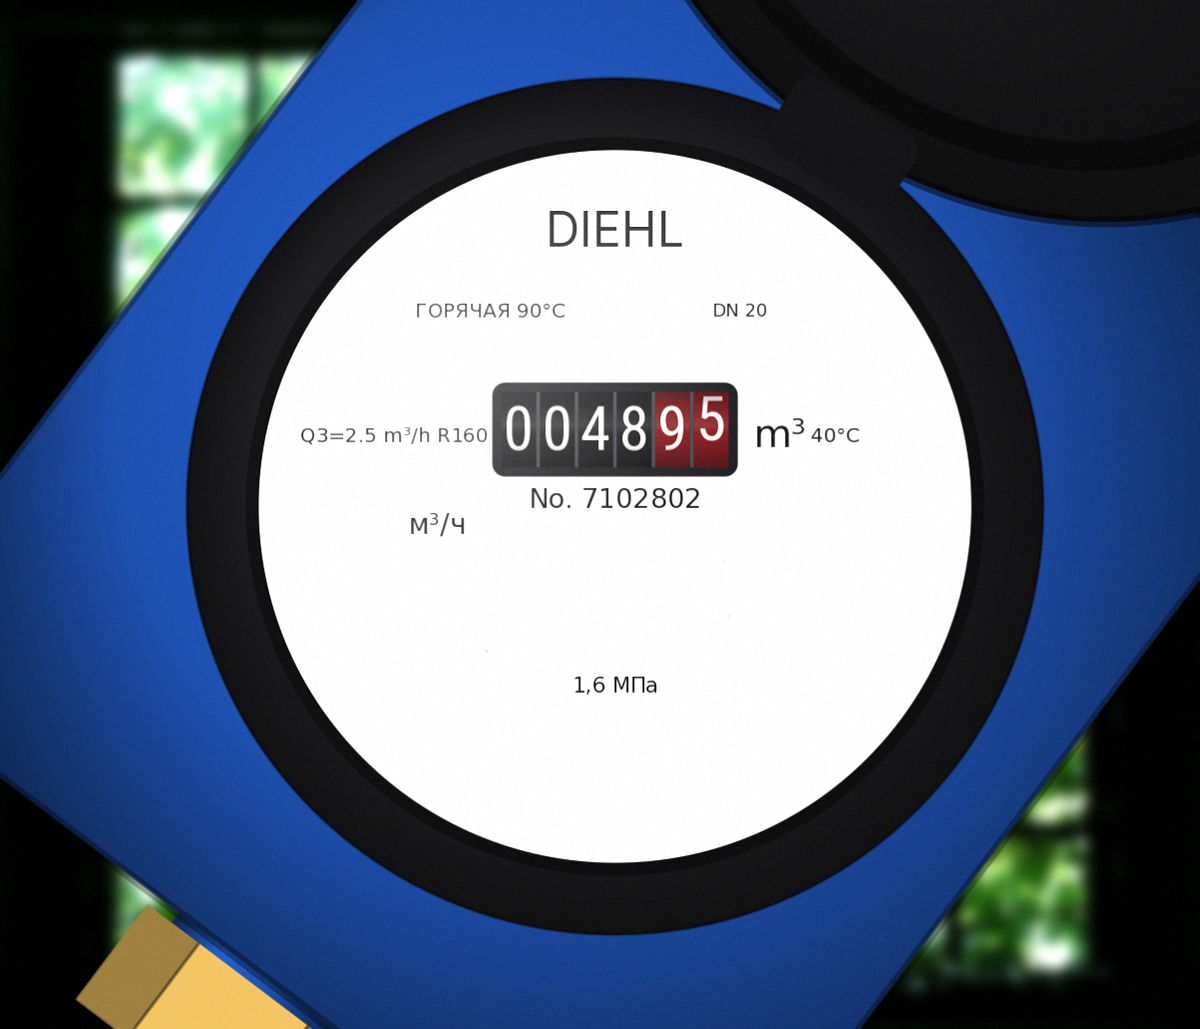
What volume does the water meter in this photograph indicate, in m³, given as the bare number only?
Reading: 48.95
